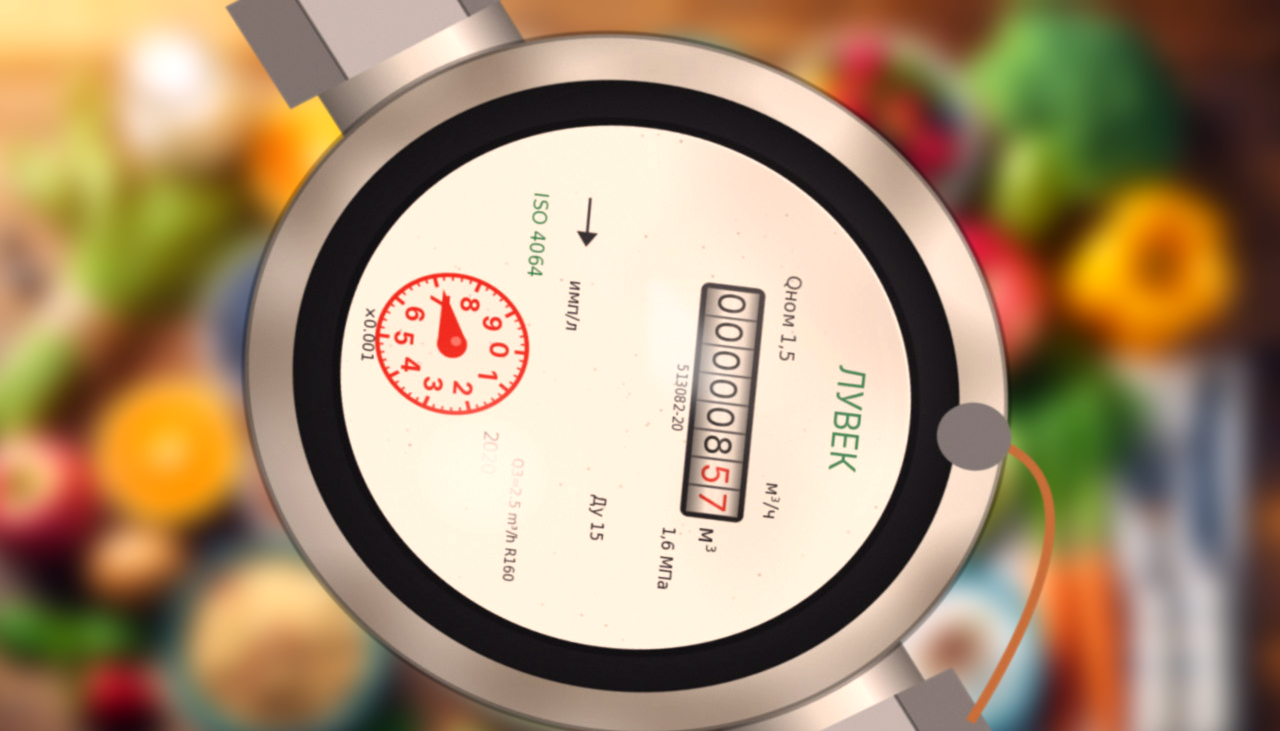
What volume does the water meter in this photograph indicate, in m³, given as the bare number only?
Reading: 8.577
